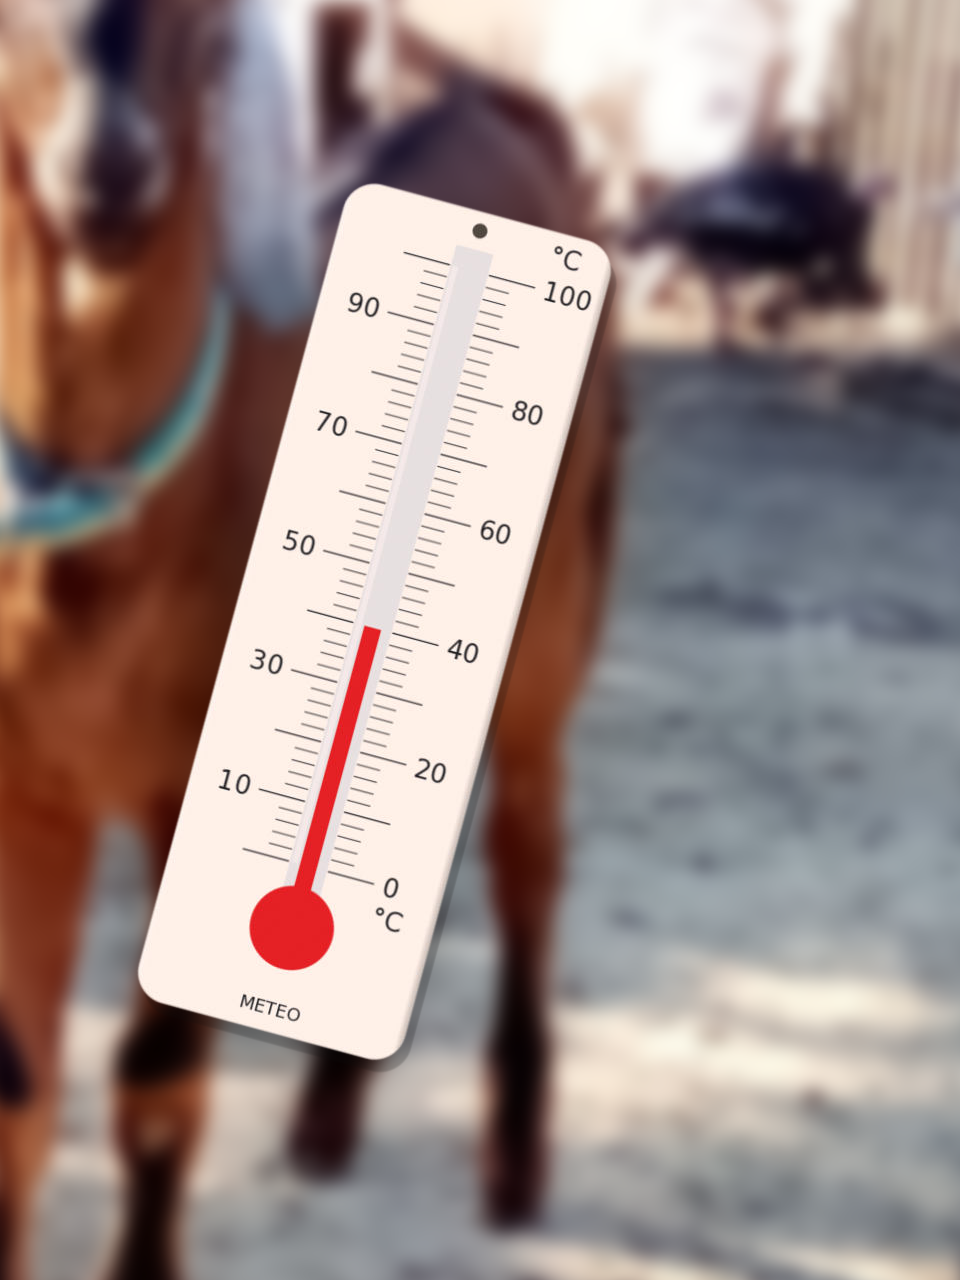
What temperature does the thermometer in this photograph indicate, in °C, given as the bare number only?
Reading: 40
